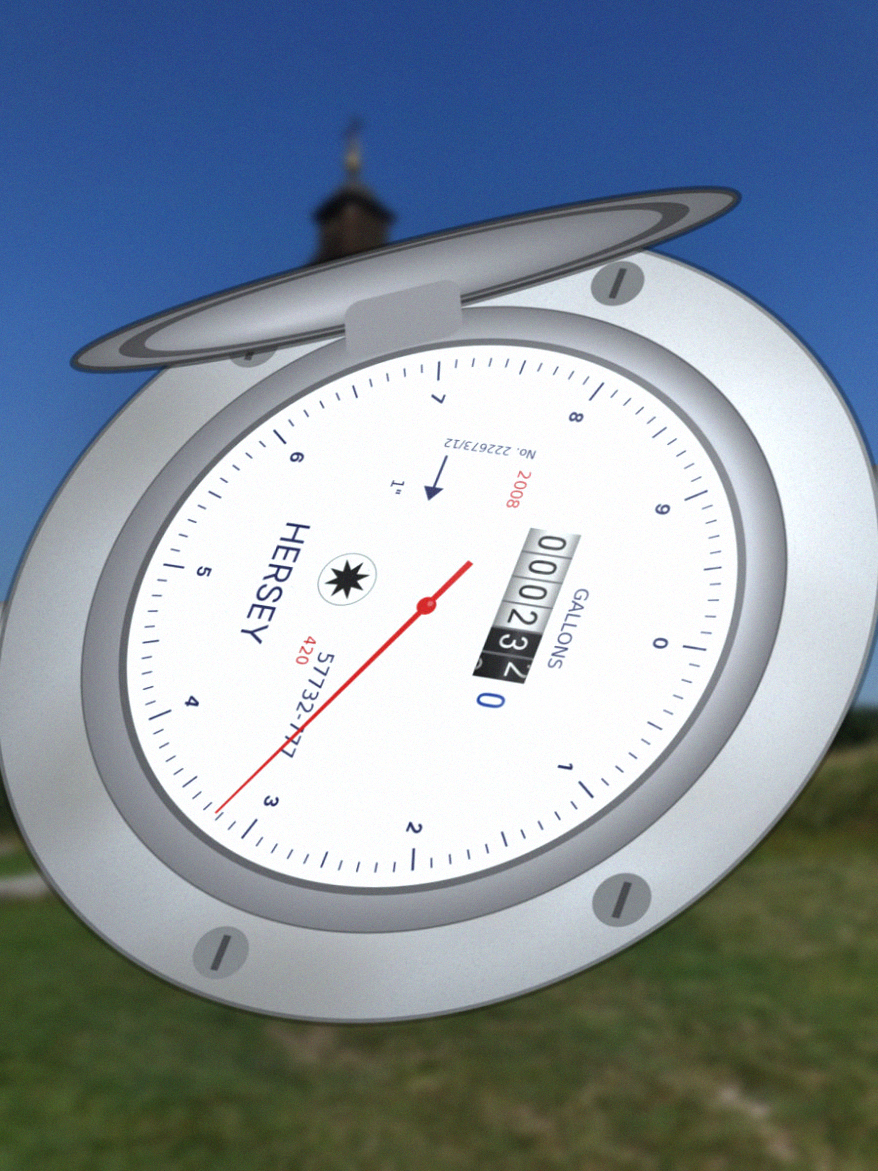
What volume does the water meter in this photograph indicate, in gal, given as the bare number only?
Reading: 2323.2
